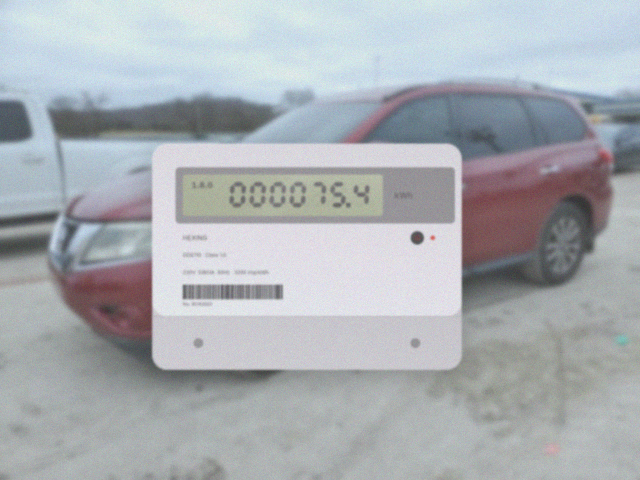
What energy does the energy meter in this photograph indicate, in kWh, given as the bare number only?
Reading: 75.4
